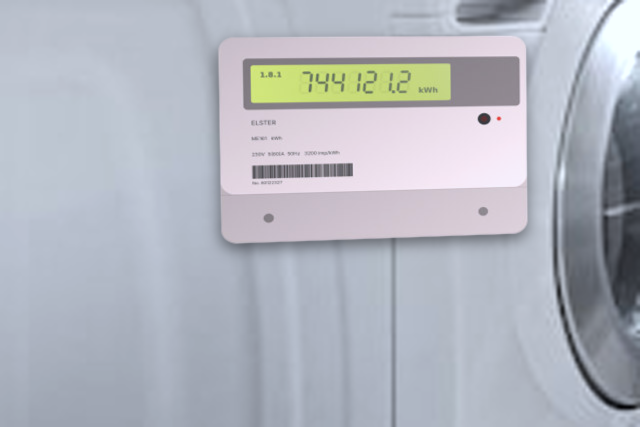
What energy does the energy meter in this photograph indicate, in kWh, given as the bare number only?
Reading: 744121.2
